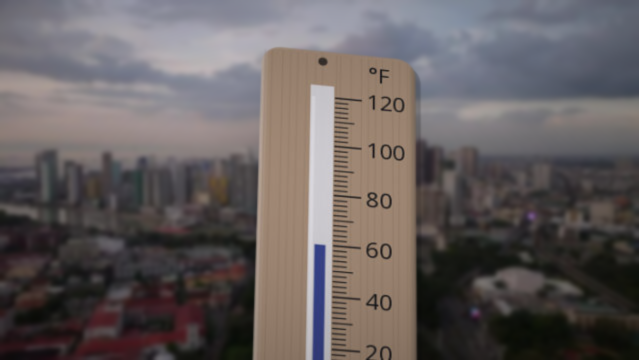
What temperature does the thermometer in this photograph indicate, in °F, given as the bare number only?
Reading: 60
